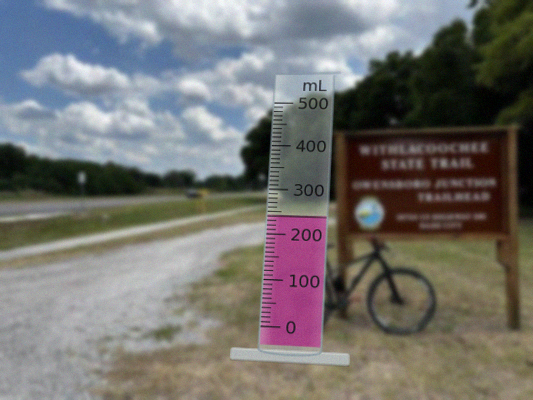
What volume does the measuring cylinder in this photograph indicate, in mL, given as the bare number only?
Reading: 240
